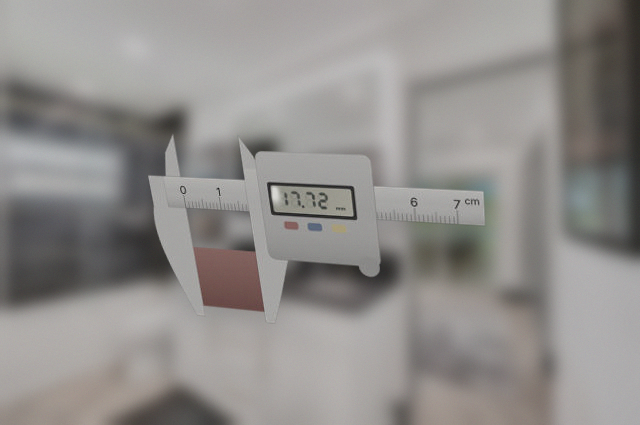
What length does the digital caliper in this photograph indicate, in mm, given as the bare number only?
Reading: 17.72
